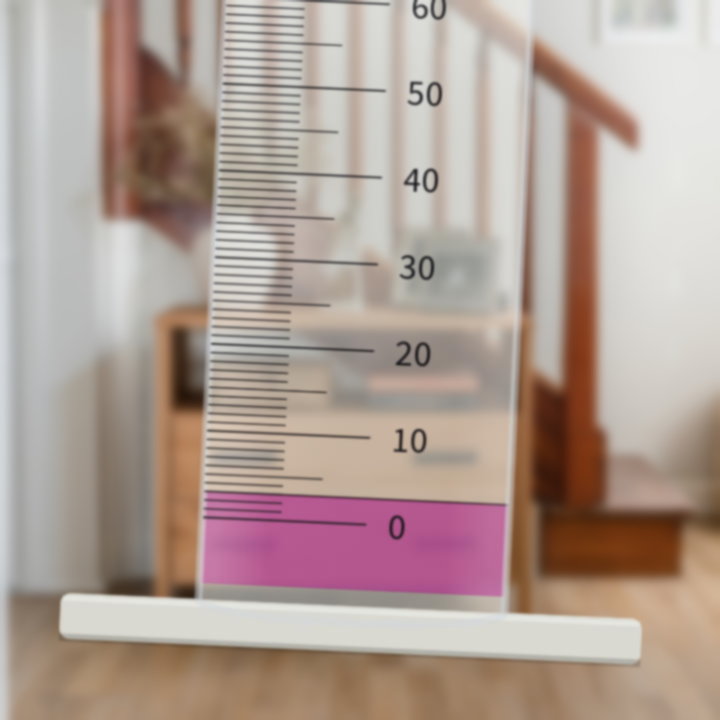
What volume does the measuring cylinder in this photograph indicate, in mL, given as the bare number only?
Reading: 3
